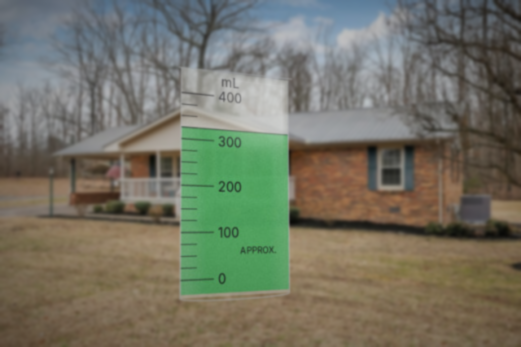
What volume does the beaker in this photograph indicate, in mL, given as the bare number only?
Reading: 325
